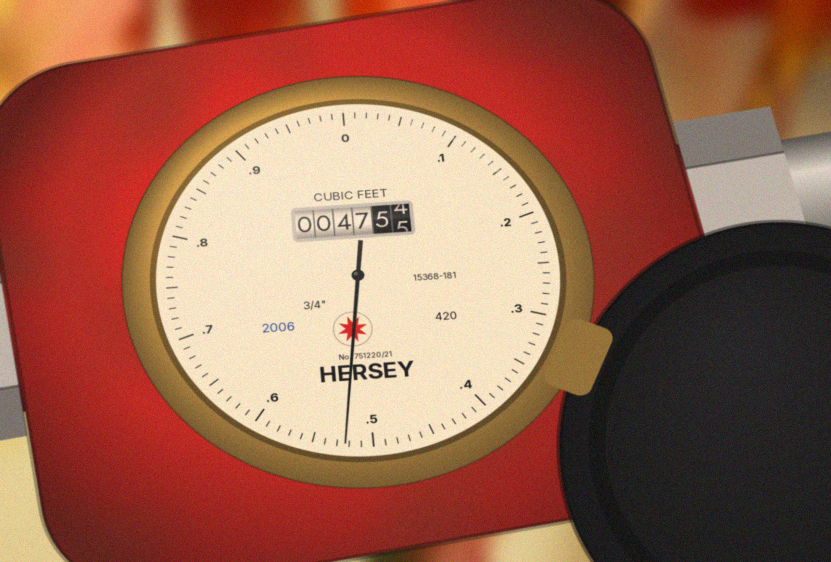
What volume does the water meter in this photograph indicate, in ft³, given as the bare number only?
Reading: 4754.52
